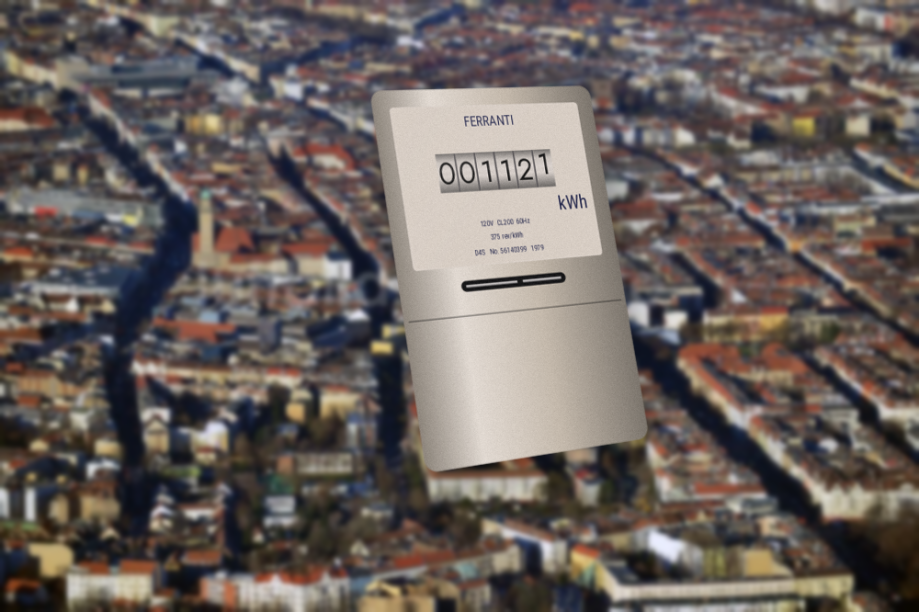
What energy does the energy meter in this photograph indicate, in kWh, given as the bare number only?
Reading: 1121
